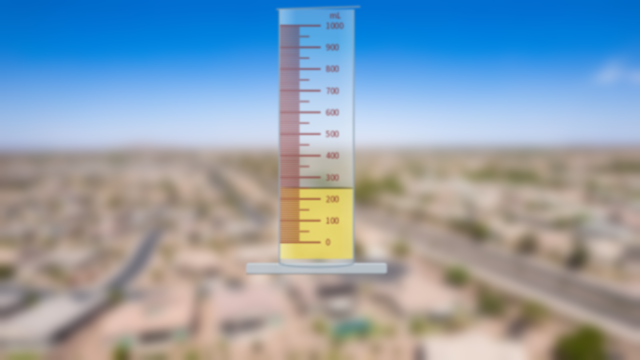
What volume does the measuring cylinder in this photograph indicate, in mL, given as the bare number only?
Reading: 250
